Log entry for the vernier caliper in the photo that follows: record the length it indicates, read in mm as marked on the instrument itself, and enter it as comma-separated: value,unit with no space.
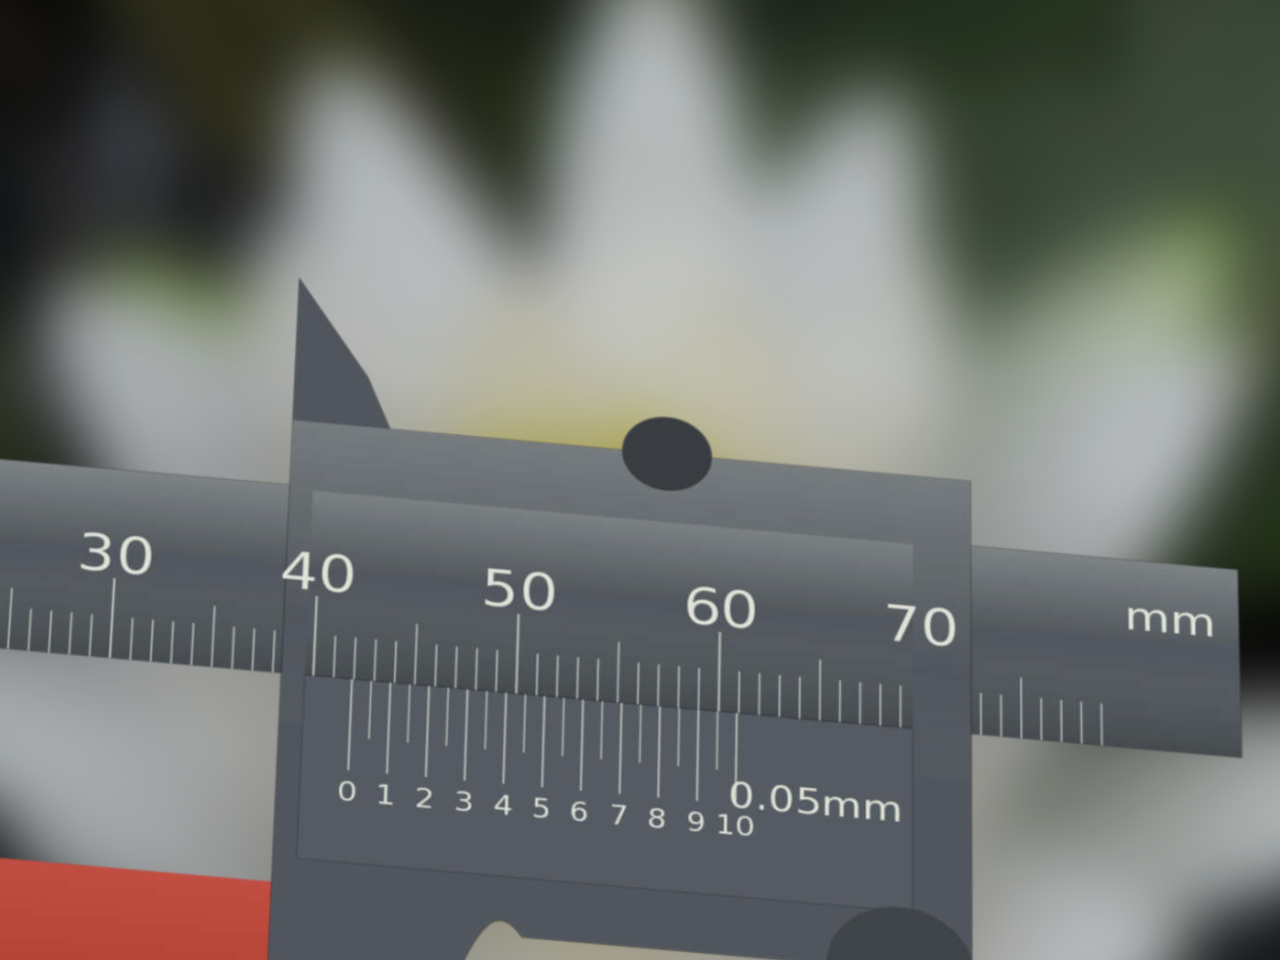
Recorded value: 41.9,mm
